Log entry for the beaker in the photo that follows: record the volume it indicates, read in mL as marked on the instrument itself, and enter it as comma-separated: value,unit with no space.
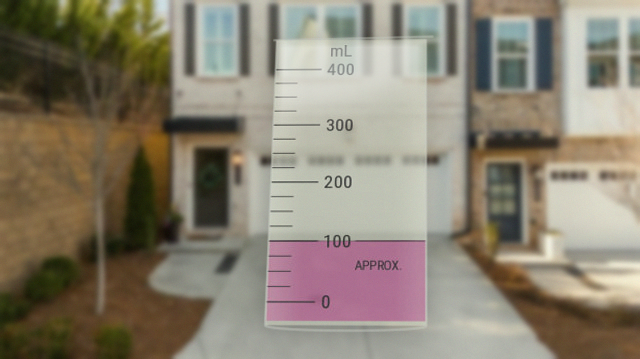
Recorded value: 100,mL
